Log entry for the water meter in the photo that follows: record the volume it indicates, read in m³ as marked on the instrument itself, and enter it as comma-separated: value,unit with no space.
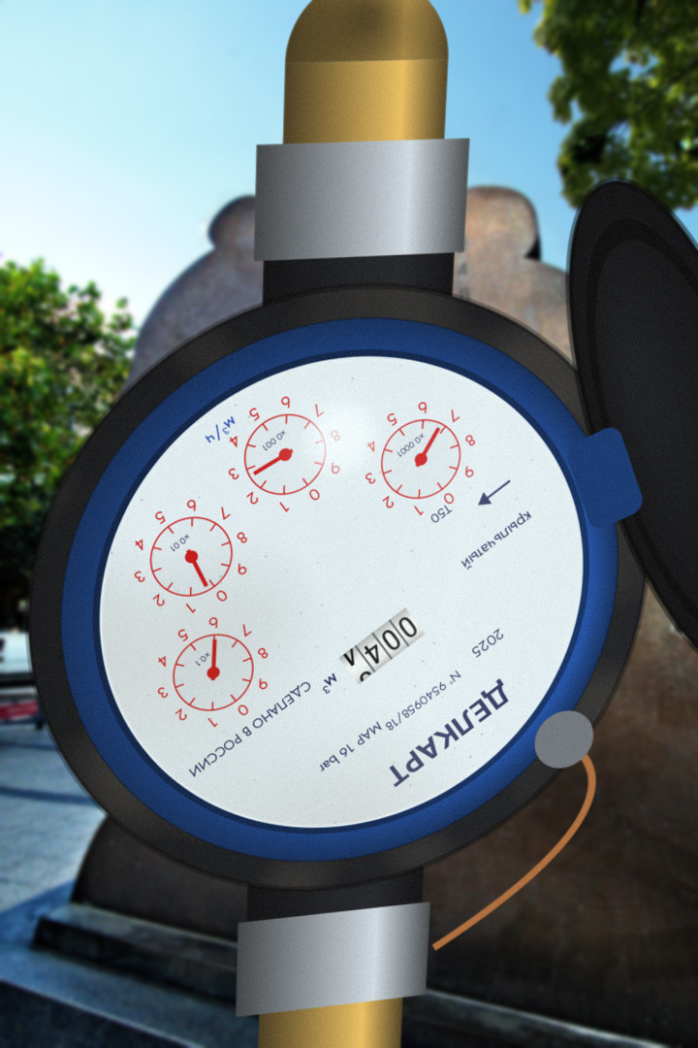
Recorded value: 43.6026,m³
